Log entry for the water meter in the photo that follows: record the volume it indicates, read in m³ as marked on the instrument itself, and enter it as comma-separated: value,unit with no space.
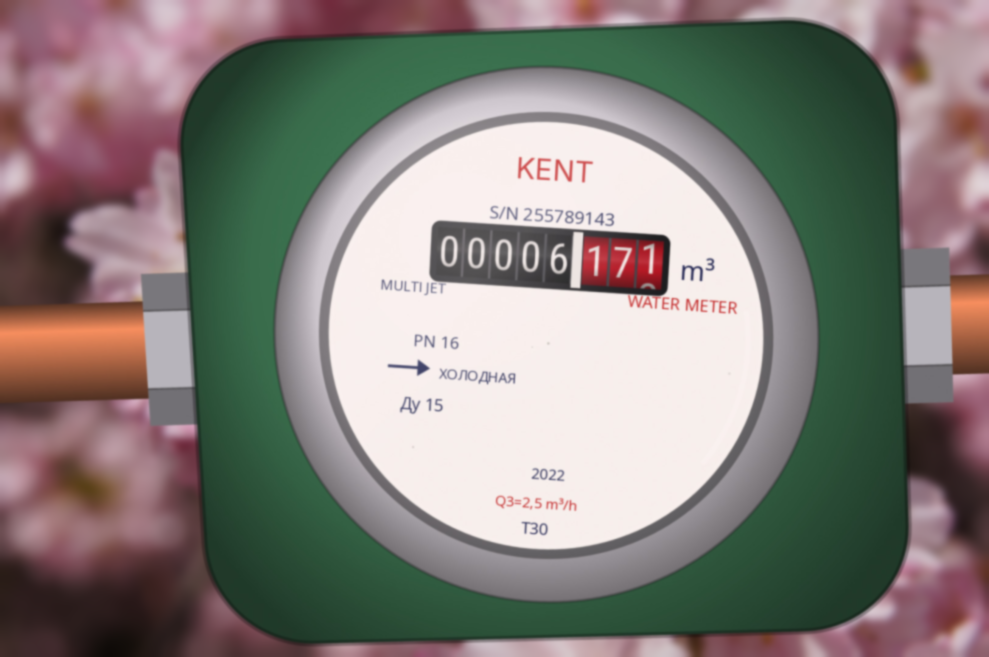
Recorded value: 6.171,m³
